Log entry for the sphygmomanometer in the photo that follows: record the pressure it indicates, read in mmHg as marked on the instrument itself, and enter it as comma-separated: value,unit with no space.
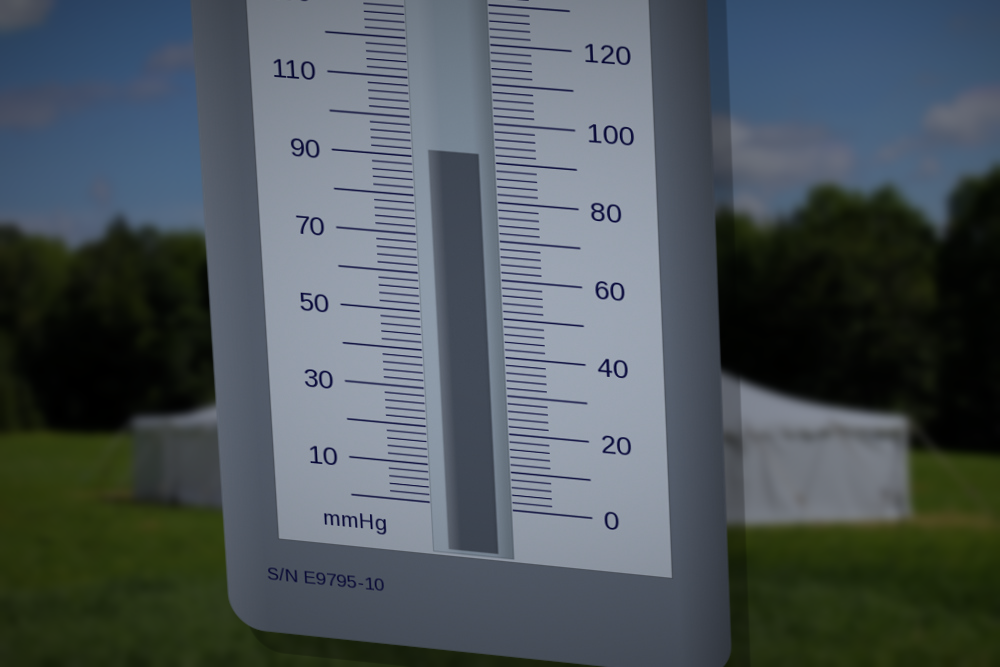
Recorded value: 92,mmHg
